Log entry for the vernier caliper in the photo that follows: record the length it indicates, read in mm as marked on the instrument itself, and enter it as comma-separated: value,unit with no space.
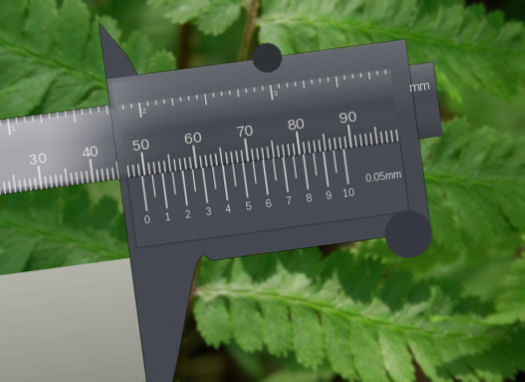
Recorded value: 49.5,mm
